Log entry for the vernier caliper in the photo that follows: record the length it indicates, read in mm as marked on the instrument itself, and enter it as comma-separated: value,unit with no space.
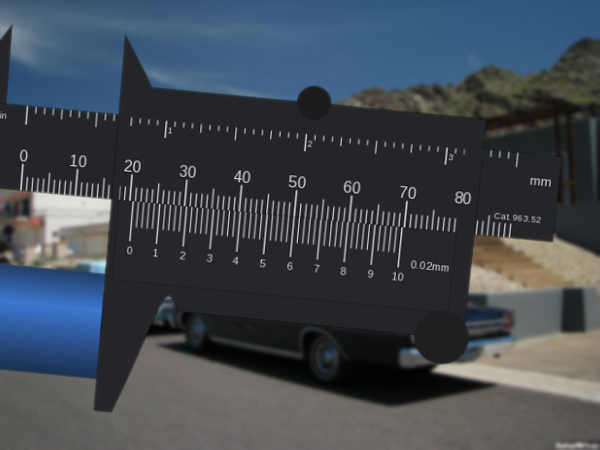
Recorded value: 20.6,mm
